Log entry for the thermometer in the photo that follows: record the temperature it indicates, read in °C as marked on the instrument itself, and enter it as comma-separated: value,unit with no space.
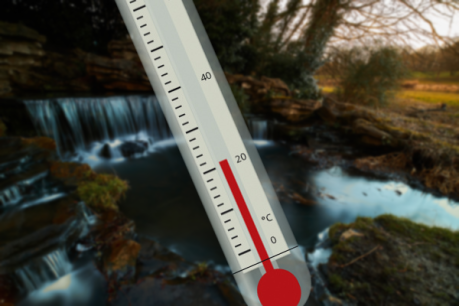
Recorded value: 21,°C
